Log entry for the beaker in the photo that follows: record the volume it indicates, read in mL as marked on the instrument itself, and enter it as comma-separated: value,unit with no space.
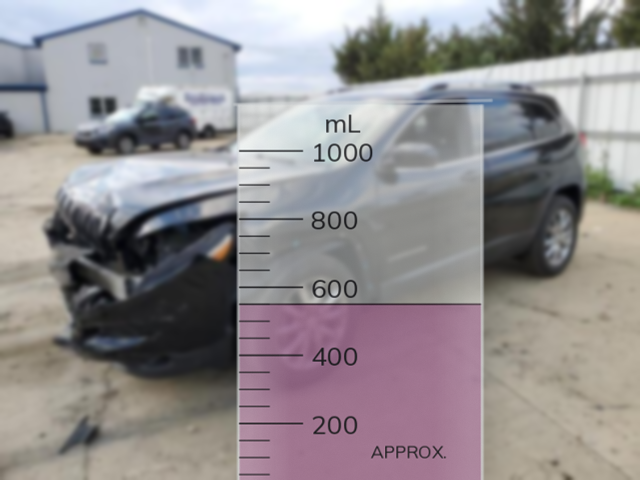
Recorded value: 550,mL
